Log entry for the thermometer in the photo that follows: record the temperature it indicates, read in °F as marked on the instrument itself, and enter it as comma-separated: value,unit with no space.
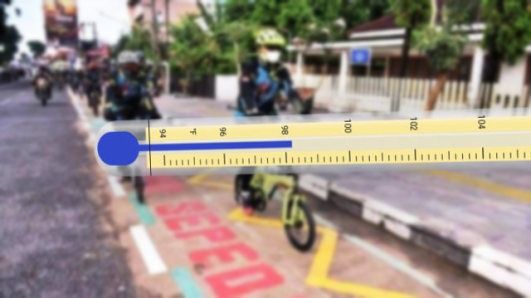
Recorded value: 98.2,°F
